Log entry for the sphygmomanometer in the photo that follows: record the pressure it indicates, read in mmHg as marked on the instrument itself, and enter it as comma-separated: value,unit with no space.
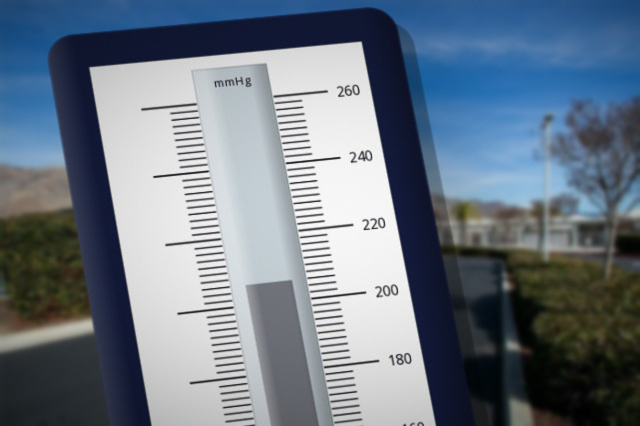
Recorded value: 206,mmHg
